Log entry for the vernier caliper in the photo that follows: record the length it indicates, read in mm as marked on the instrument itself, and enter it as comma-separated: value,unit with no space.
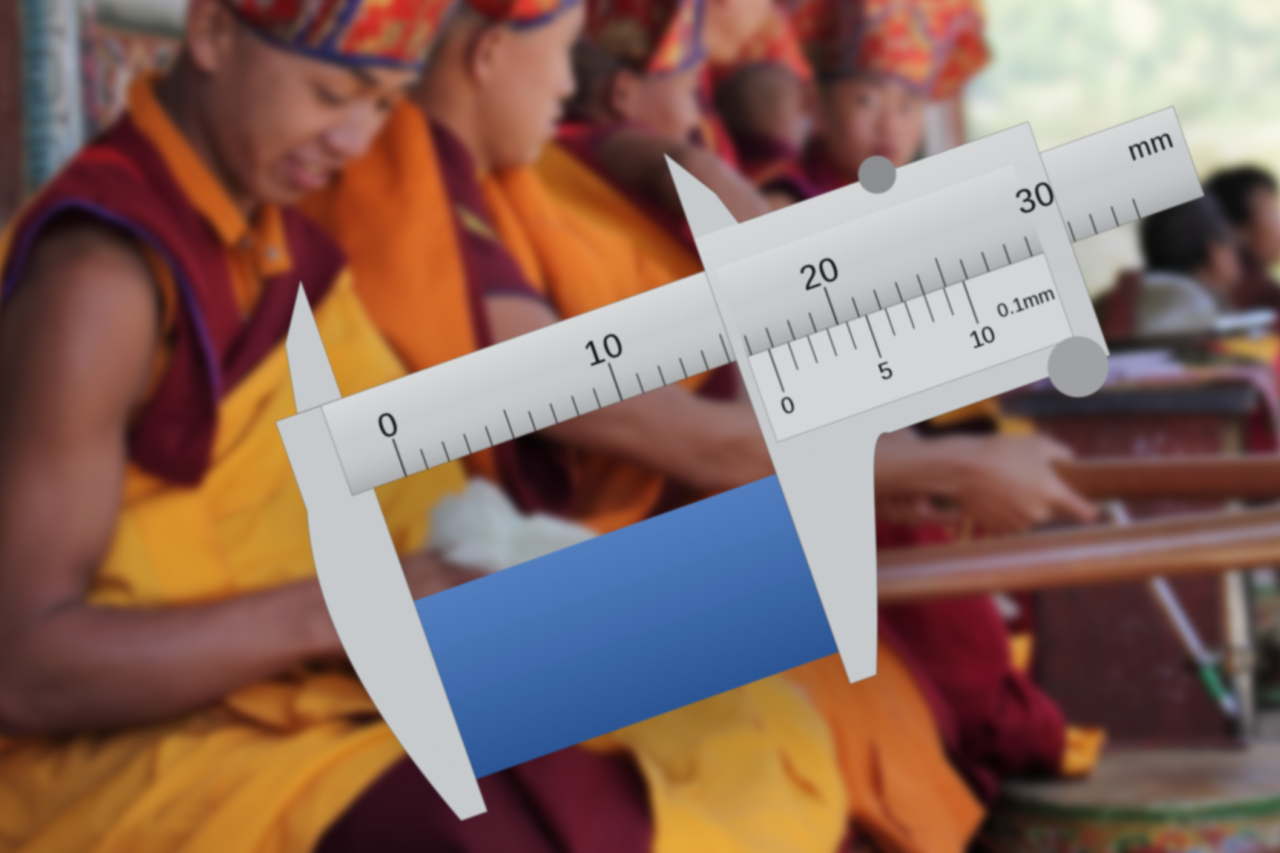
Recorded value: 16.8,mm
